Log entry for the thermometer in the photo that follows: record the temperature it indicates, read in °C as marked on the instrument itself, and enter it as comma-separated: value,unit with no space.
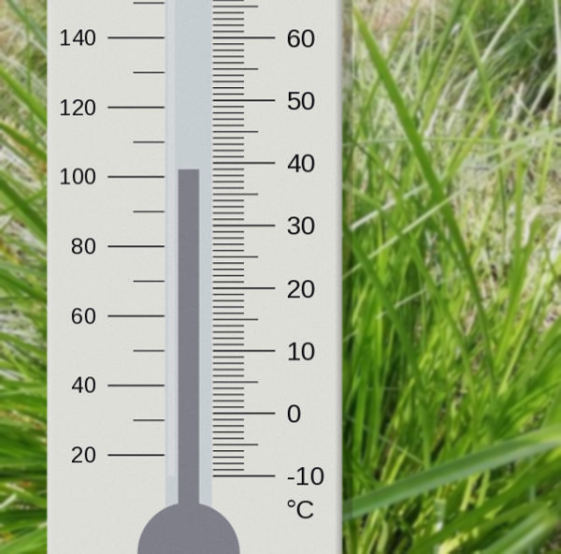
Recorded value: 39,°C
